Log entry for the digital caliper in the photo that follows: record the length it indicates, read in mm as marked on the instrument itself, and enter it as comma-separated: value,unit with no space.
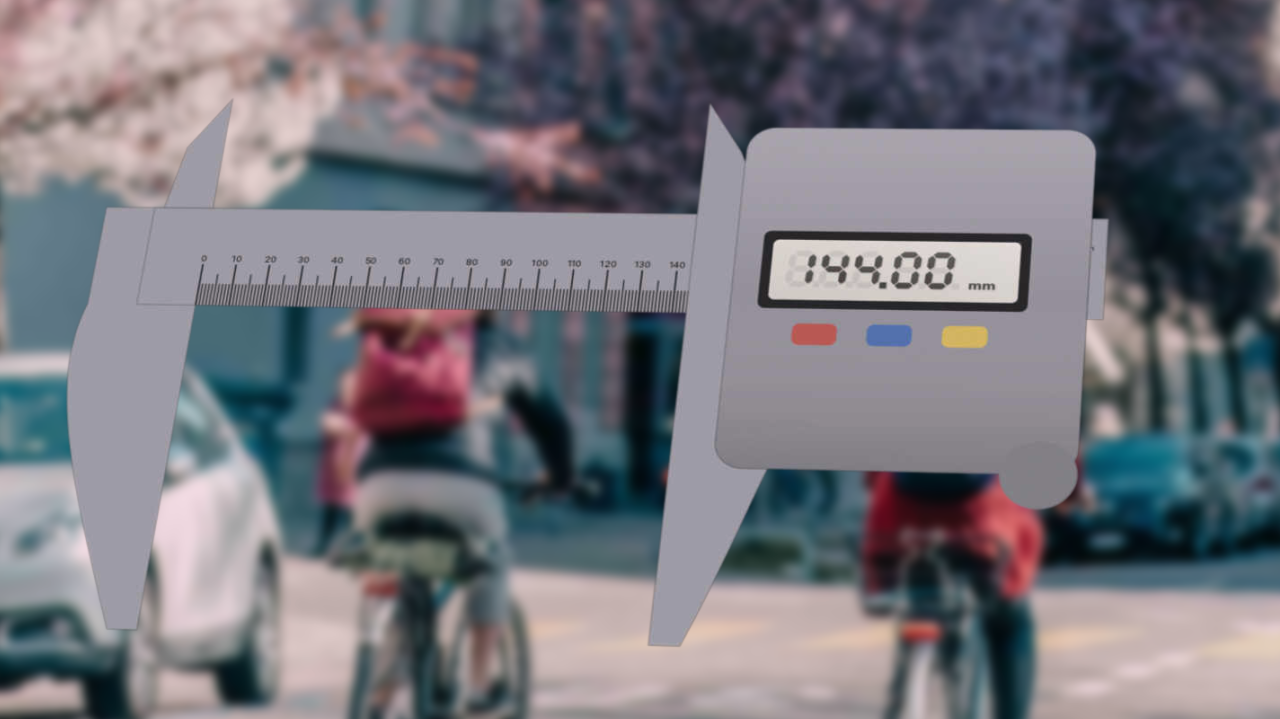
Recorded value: 144.00,mm
